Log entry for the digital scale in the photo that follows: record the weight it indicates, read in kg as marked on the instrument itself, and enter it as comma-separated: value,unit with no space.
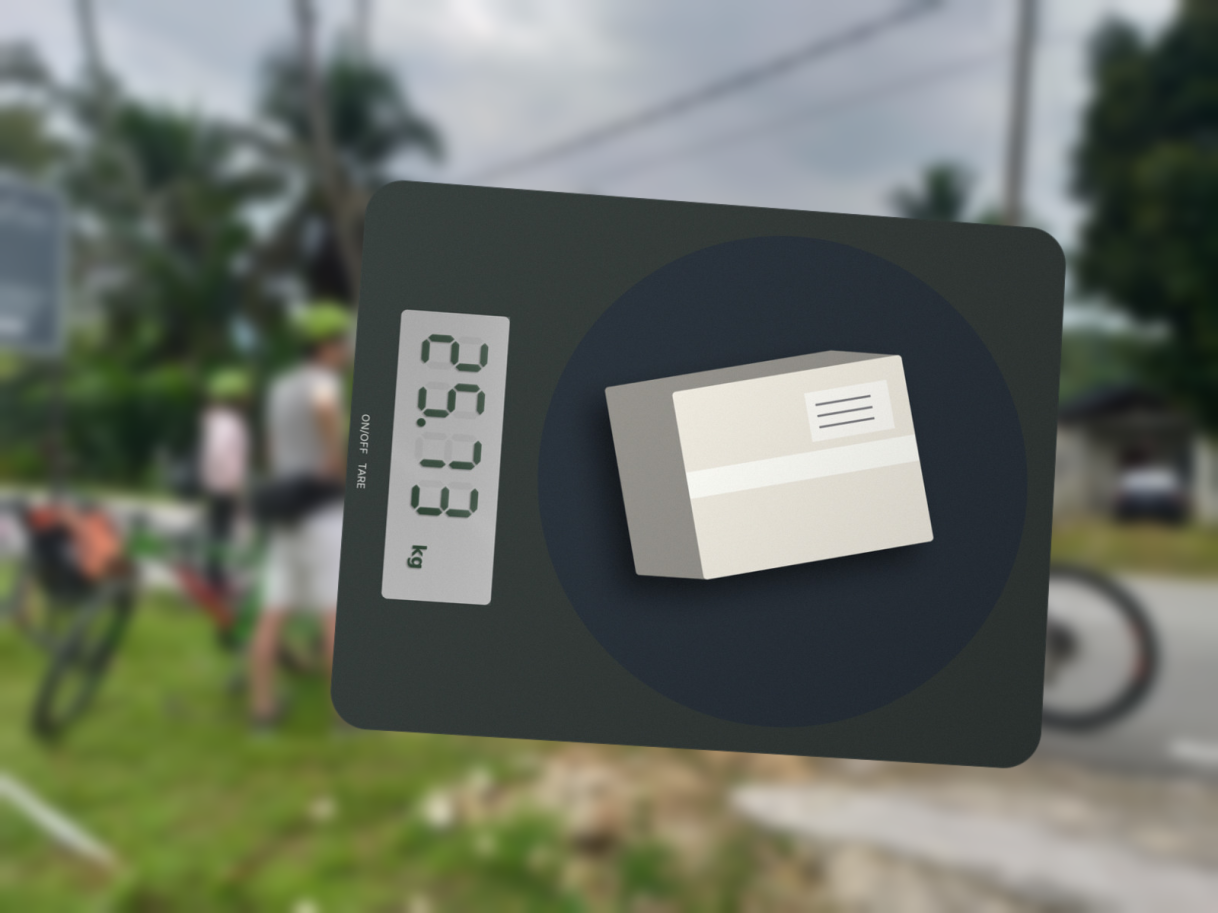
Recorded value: 25.73,kg
